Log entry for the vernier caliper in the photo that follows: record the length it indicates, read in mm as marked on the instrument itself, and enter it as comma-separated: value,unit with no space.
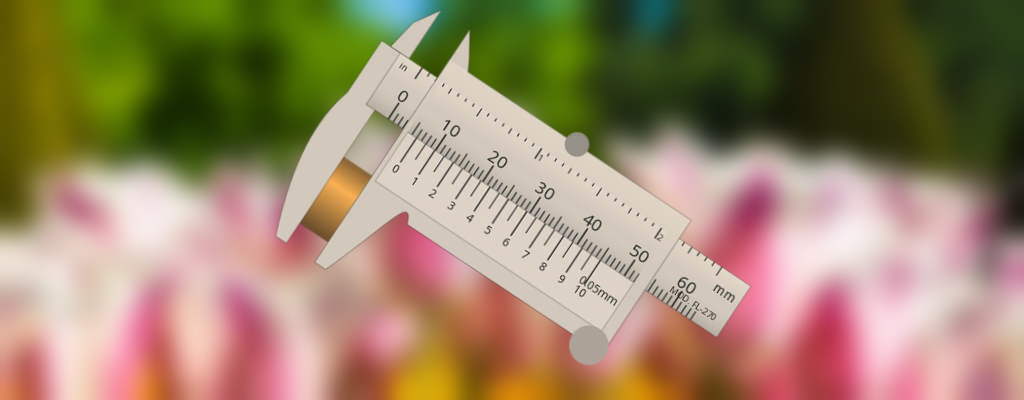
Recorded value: 6.0,mm
